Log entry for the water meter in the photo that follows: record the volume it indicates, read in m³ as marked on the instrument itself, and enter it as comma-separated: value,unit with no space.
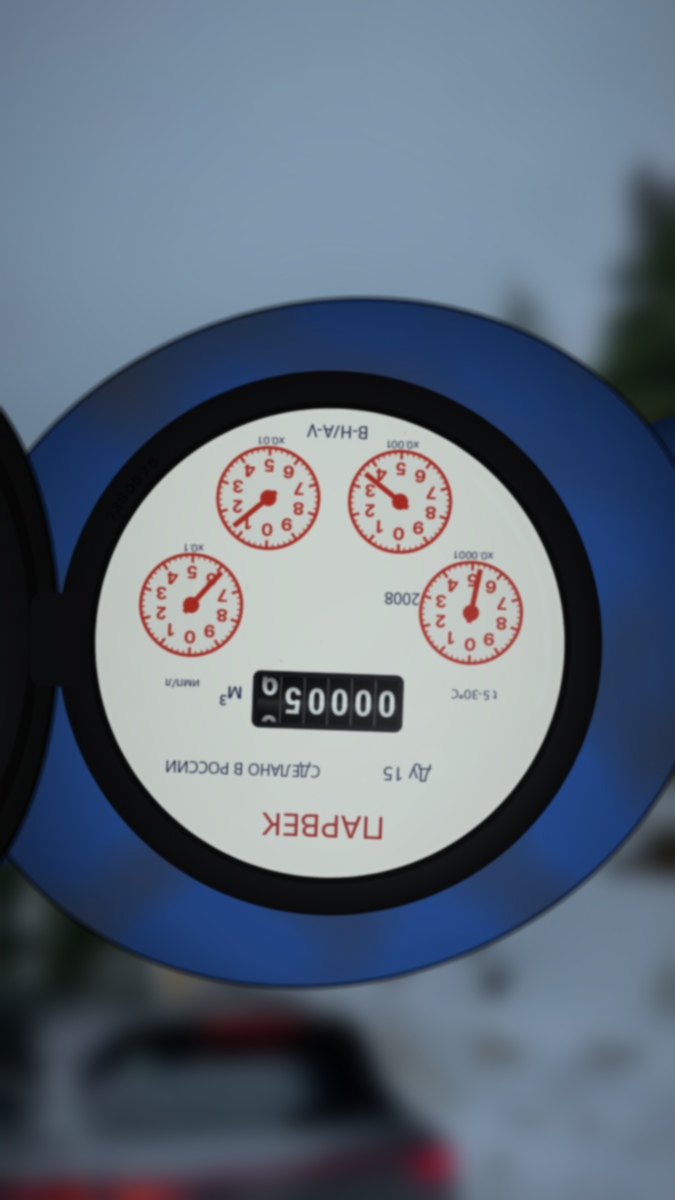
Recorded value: 58.6135,m³
